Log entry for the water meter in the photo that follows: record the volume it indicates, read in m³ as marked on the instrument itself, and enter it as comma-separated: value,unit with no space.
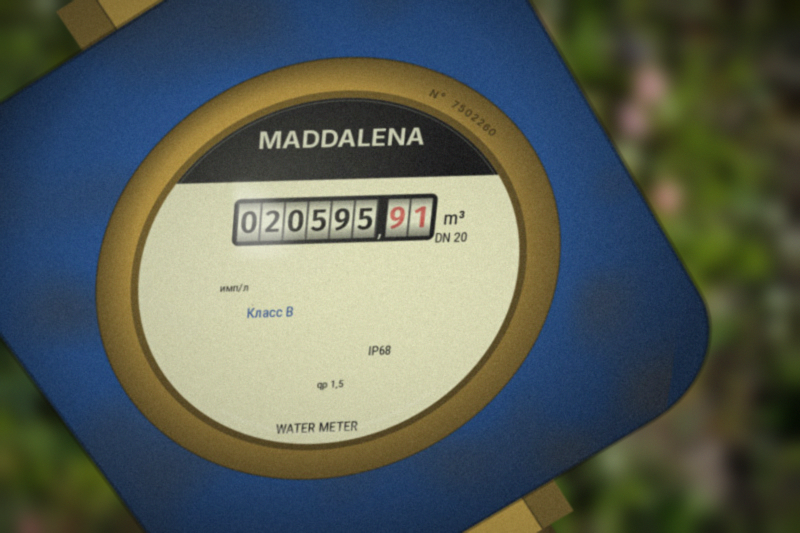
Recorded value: 20595.91,m³
